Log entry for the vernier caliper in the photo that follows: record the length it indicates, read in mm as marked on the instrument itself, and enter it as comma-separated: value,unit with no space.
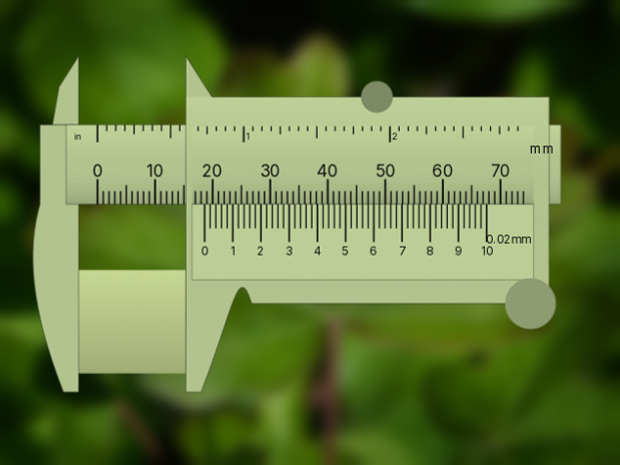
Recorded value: 18.6,mm
